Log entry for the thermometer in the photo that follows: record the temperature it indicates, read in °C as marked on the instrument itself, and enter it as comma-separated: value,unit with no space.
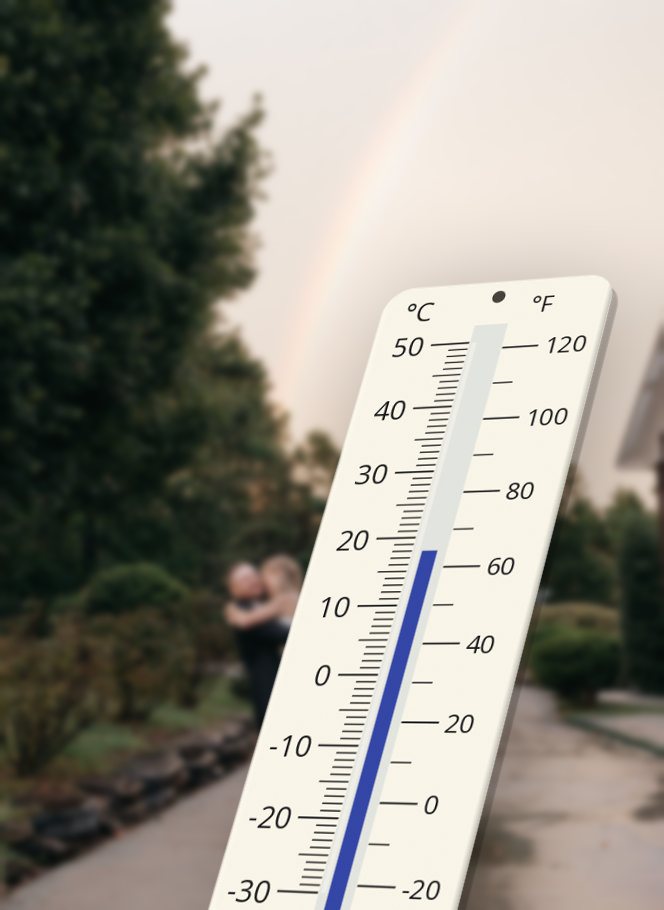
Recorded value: 18,°C
